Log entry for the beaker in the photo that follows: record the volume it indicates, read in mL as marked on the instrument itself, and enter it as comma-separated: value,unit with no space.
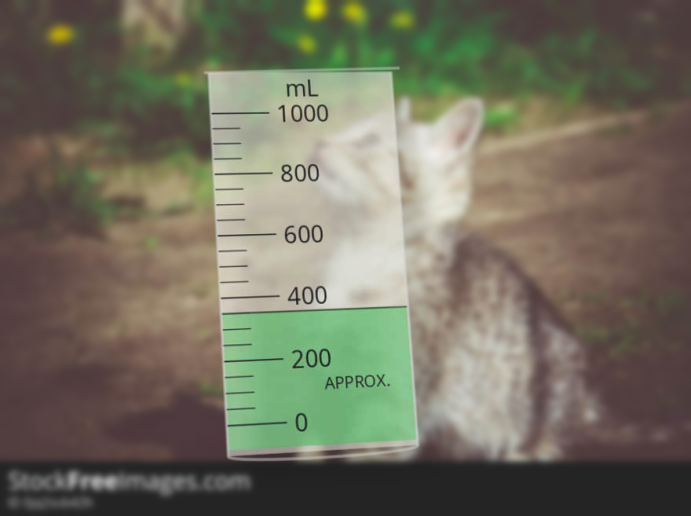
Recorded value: 350,mL
